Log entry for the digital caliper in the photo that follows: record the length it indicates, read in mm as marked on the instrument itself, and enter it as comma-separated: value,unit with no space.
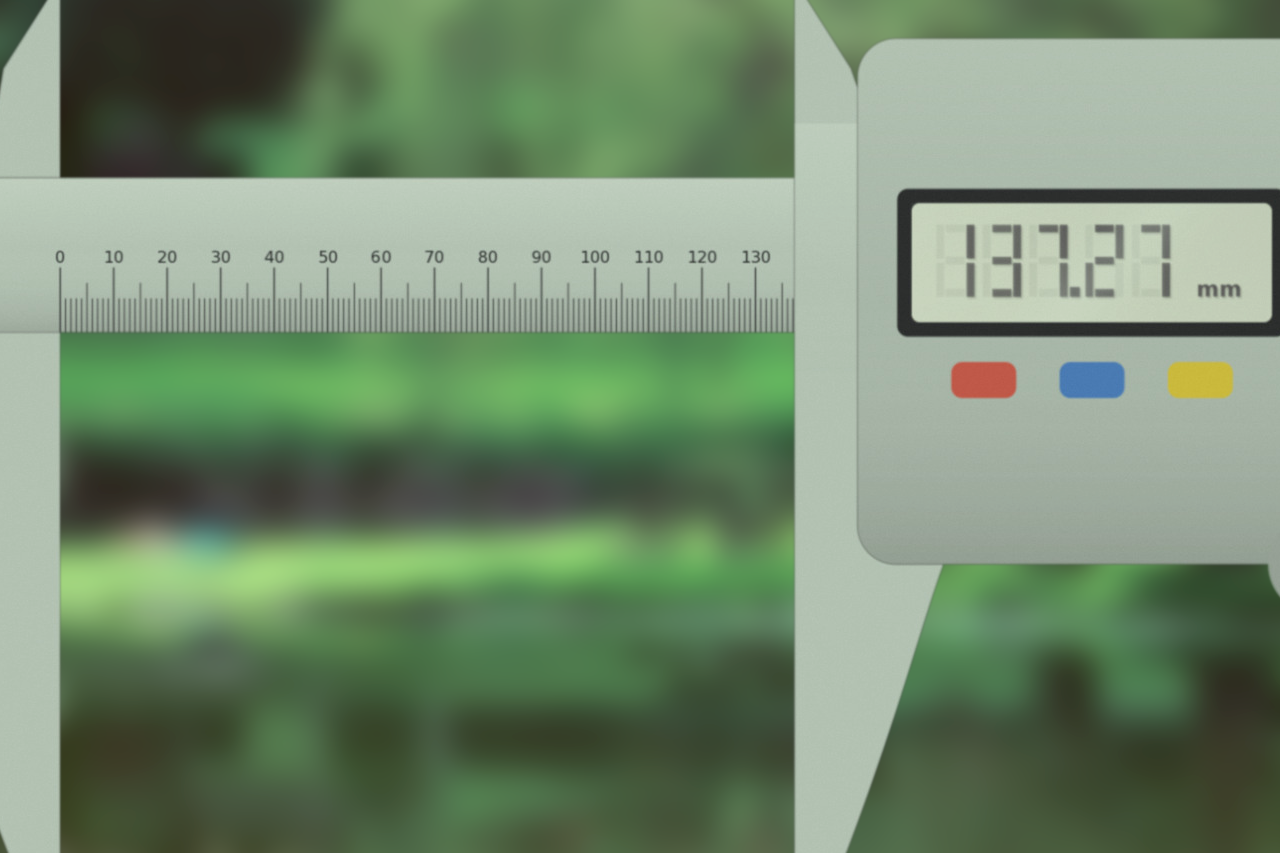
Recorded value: 137.27,mm
